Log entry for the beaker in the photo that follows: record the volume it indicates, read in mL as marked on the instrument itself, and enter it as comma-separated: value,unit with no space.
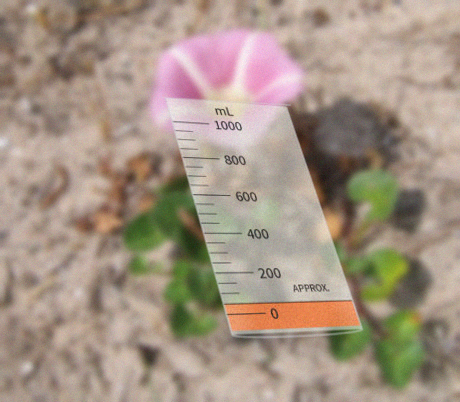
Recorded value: 50,mL
